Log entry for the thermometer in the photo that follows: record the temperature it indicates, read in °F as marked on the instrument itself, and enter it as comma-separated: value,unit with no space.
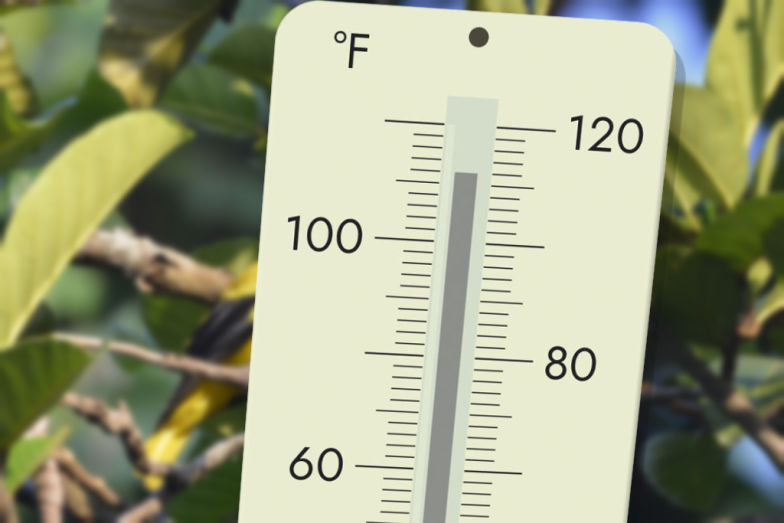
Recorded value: 112,°F
